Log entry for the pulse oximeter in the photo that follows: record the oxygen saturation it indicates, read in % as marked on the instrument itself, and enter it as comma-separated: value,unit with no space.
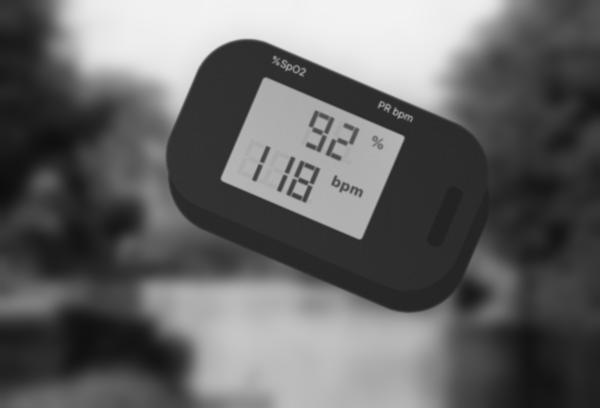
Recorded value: 92,%
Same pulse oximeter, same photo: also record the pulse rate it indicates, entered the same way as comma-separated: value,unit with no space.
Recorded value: 118,bpm
